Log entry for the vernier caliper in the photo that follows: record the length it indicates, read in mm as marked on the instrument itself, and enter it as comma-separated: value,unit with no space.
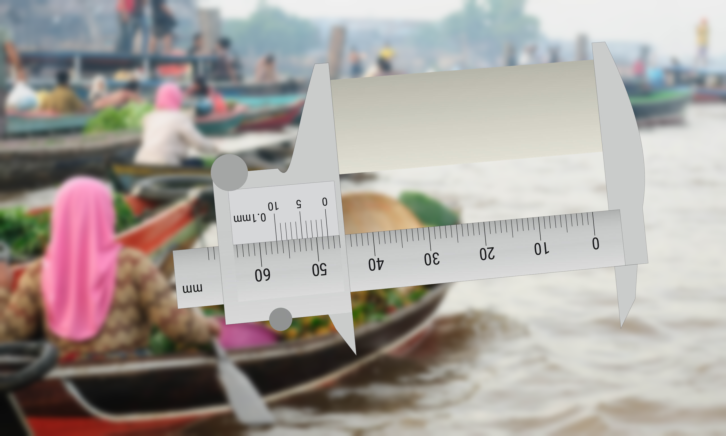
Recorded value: 48.0,mm
